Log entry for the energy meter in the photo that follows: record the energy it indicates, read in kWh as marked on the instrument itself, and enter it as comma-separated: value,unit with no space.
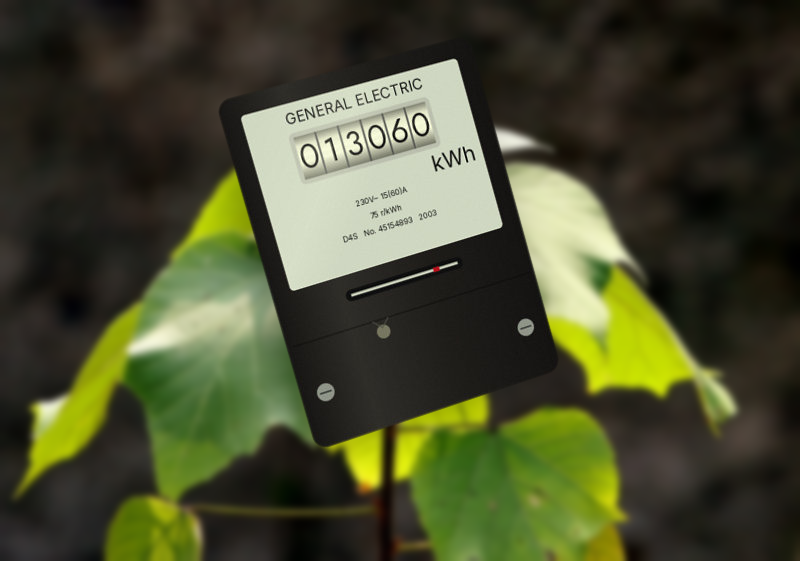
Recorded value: 13060,kWh
